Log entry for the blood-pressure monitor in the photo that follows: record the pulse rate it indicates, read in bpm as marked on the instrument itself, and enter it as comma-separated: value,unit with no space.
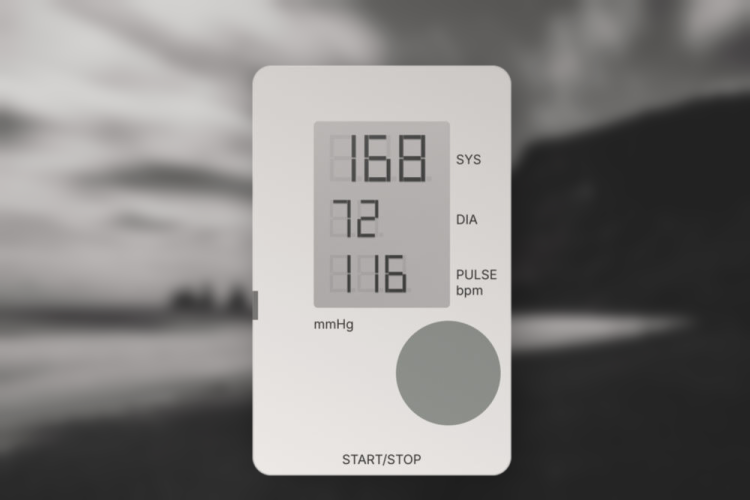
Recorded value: 116,bpm
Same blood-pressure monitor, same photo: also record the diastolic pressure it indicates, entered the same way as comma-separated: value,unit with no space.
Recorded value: 72,mmHg
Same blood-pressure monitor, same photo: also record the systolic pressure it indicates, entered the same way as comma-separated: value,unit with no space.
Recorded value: 168,mmHg
